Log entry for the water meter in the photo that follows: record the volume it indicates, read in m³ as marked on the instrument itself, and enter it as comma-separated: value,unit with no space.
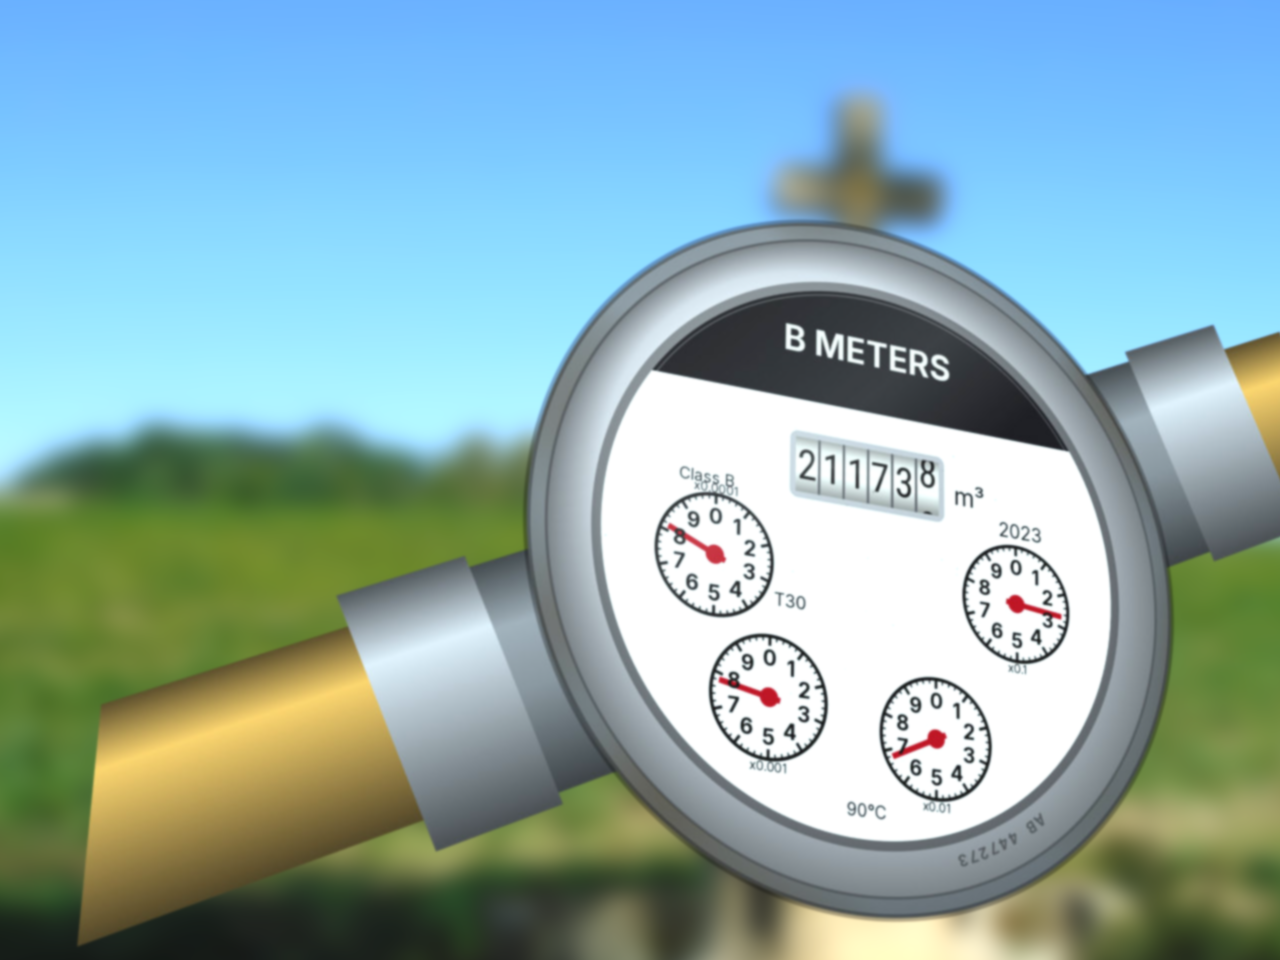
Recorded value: 211738.2678,m³
